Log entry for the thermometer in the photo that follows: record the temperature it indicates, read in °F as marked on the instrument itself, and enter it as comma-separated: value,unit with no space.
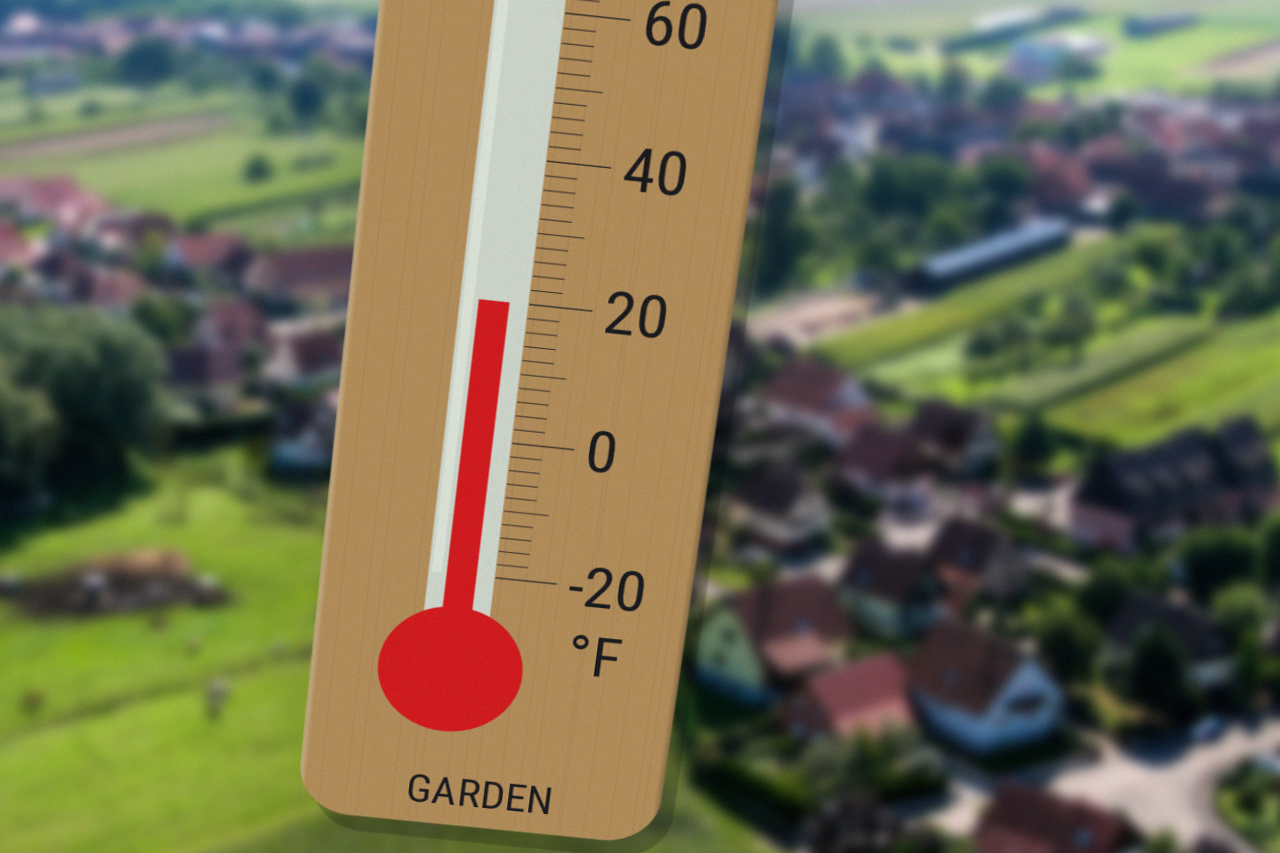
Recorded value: 20,°F
